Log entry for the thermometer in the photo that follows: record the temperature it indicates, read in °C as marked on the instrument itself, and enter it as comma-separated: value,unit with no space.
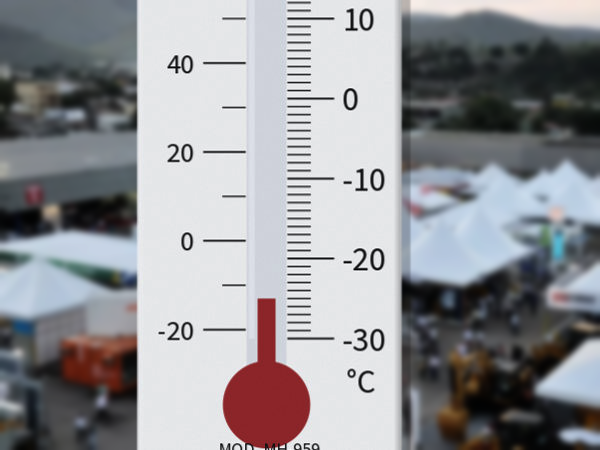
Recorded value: -25,°C
